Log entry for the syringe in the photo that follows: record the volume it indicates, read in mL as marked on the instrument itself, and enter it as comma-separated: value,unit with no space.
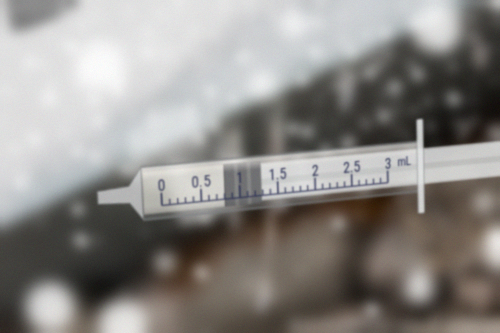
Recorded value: 0.8,mL
